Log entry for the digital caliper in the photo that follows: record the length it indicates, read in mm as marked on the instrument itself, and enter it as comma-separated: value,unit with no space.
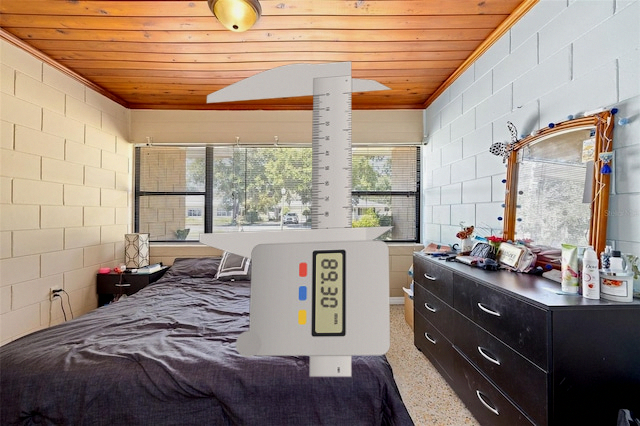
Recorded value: 89.30,mm
